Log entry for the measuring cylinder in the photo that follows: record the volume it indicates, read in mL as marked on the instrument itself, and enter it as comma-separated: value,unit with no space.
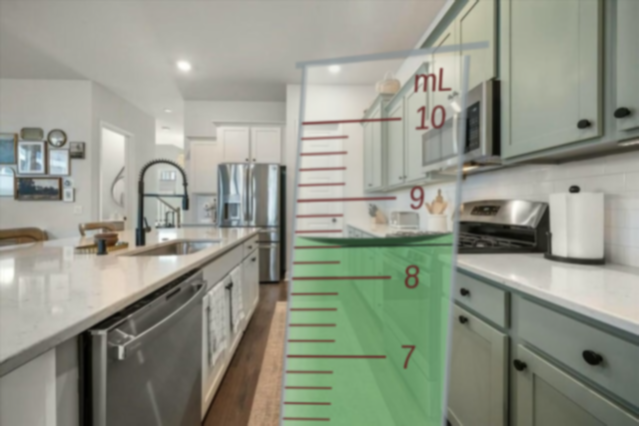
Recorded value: 8.4,mL
